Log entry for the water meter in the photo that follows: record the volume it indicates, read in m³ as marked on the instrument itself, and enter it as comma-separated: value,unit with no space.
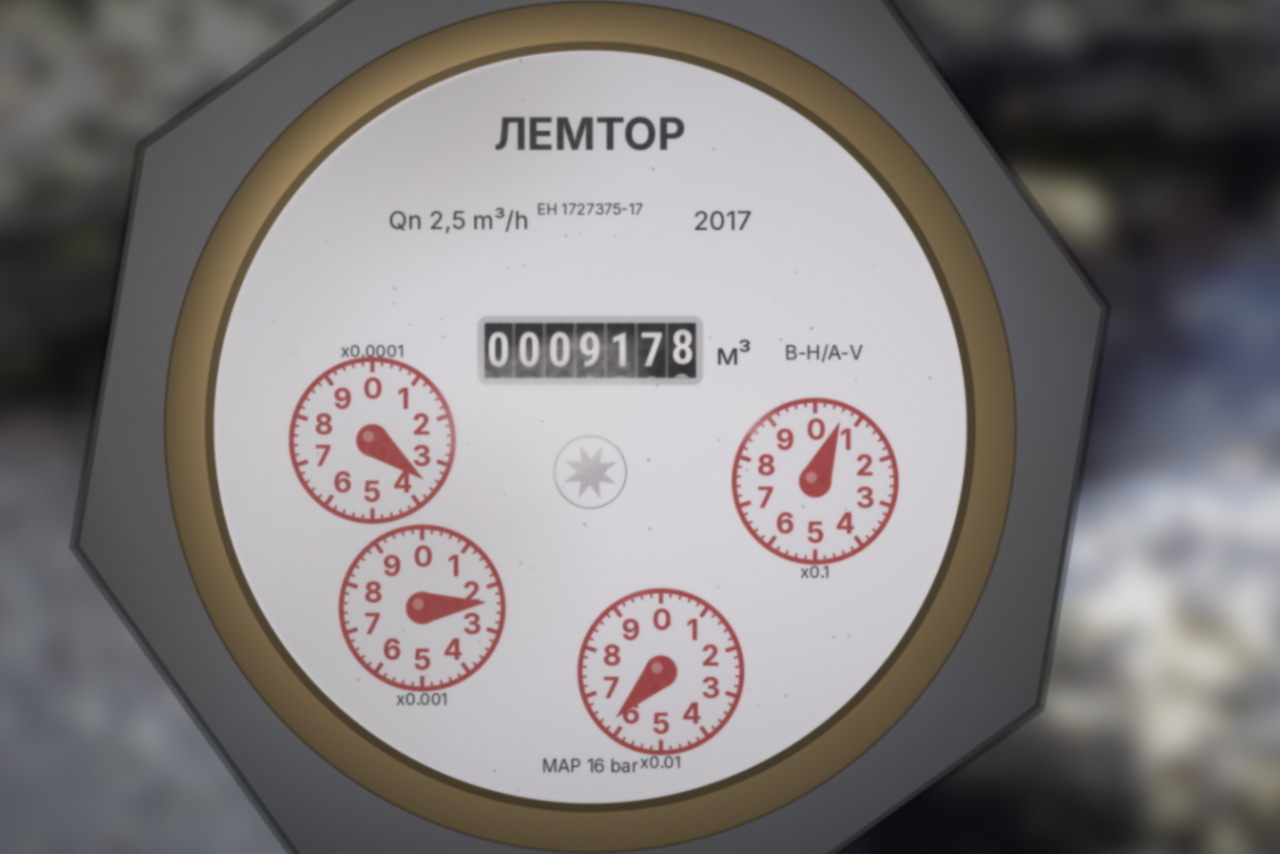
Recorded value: 9178.0623,m³
